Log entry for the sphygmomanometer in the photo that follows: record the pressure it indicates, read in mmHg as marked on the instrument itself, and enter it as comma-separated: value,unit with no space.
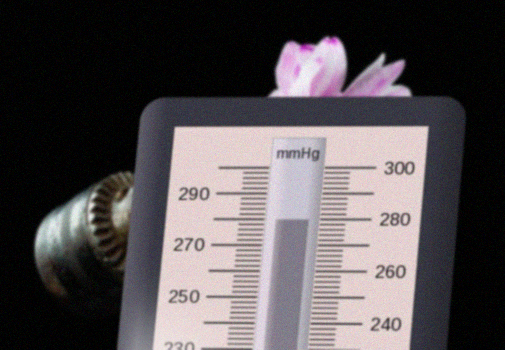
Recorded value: 280,mmHg
